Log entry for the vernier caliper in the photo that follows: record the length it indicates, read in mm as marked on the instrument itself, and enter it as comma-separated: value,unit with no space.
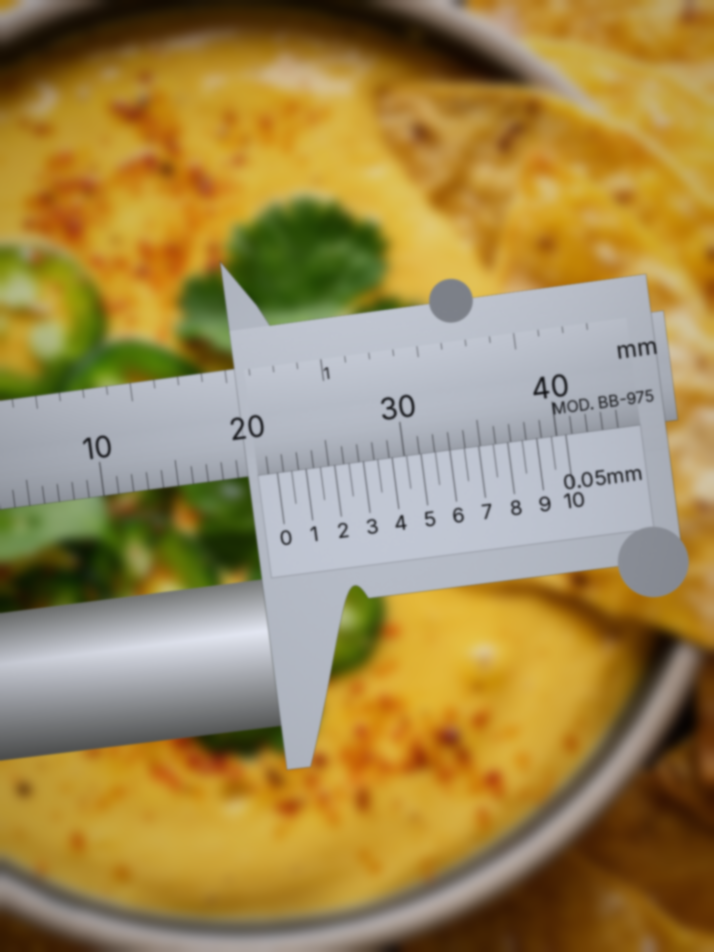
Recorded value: 21.6,mm
